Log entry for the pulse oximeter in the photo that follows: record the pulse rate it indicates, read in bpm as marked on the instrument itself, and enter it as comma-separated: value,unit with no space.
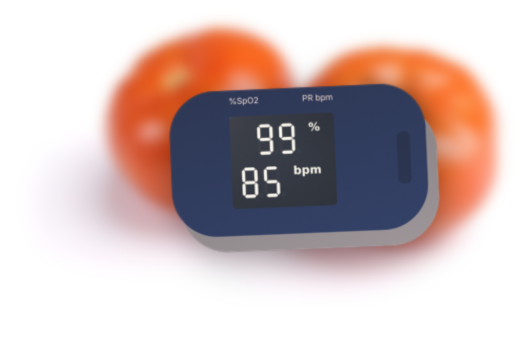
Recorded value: 85,bpm
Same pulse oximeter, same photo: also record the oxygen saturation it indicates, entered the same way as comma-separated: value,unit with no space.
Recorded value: 99,%
